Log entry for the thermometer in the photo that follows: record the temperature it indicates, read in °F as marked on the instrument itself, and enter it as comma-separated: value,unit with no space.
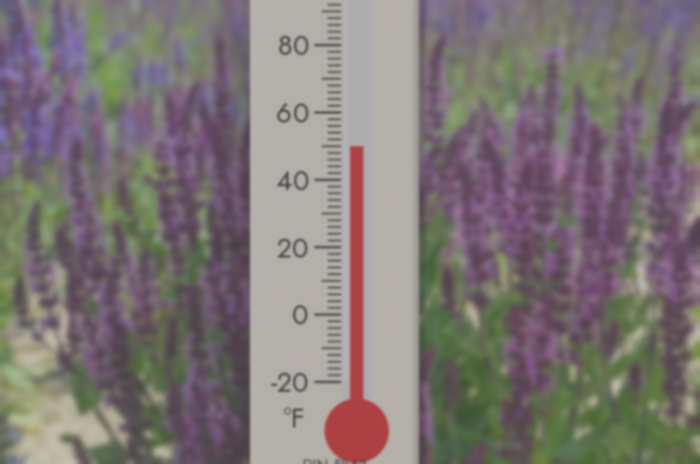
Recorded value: 50,°F
